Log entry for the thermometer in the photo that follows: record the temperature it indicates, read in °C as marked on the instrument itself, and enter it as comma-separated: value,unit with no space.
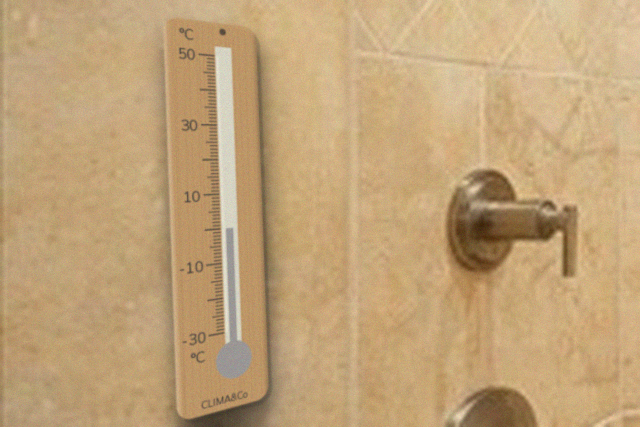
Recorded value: 0,°C
